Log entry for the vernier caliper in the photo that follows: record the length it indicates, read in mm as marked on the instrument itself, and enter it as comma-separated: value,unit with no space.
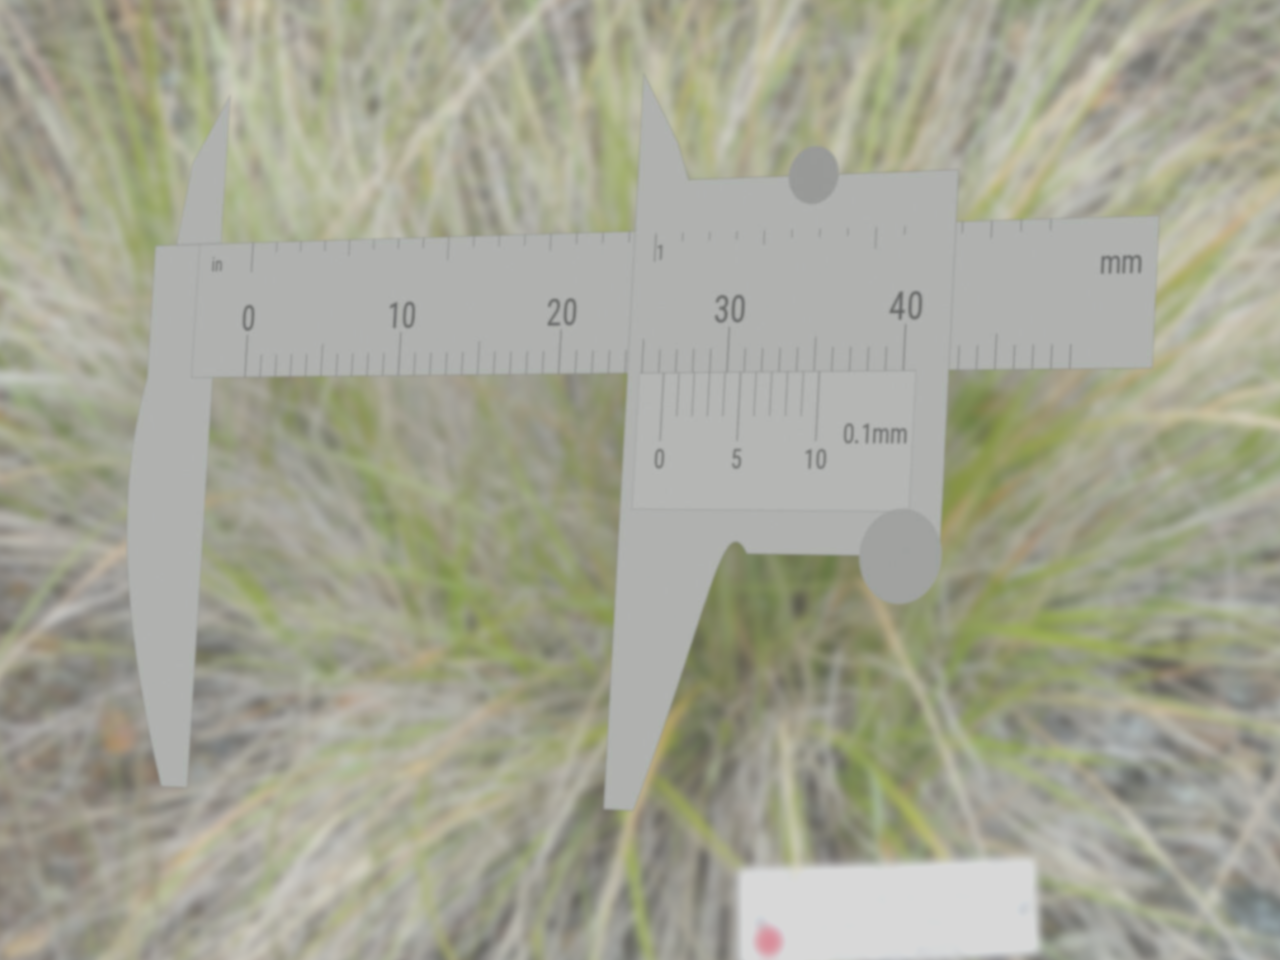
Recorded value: 26.3,mm
